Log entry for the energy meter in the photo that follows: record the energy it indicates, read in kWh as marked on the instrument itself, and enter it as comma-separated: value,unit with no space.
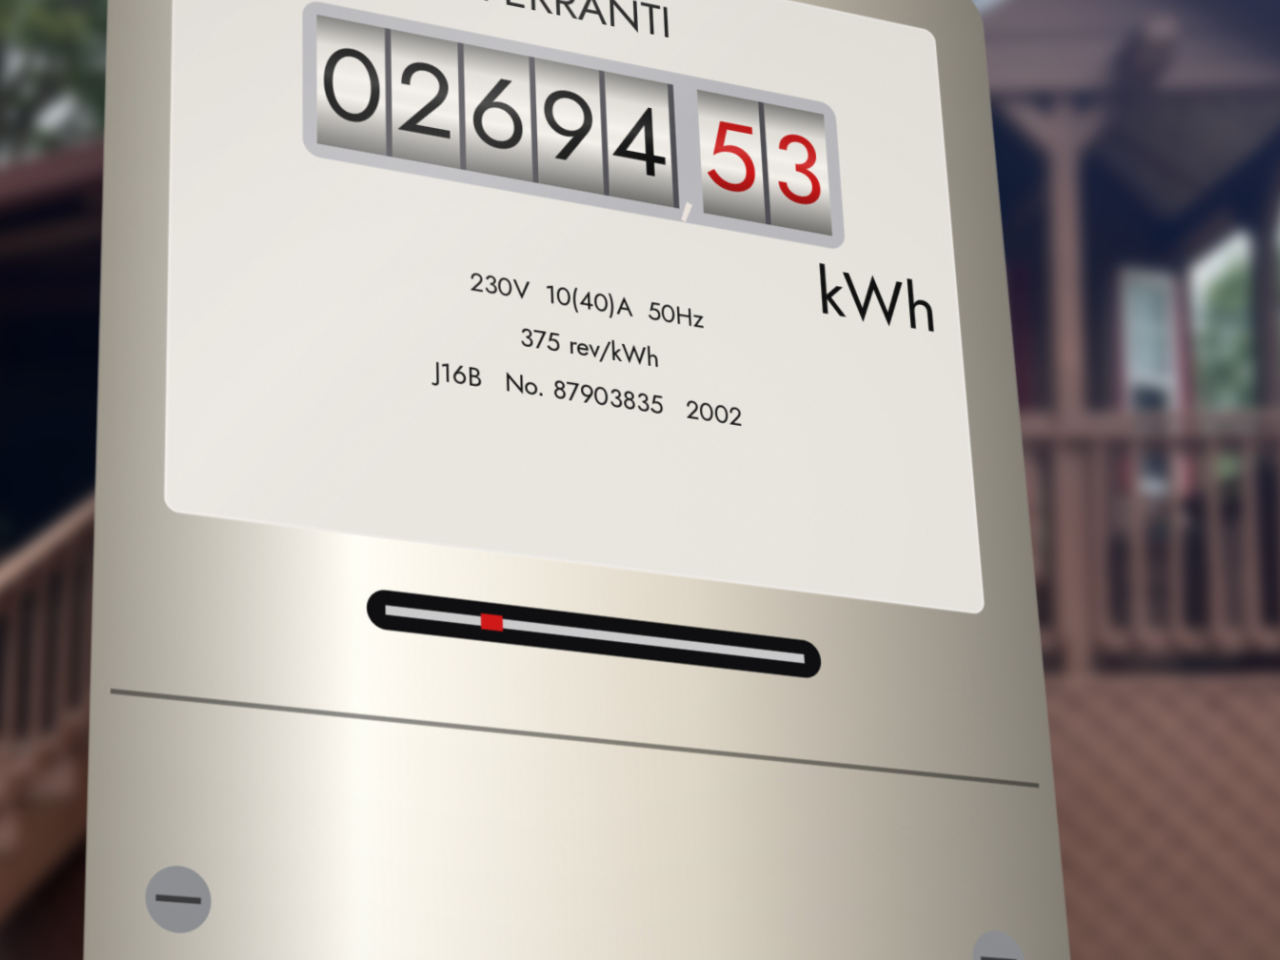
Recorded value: 2694.53,kWh
